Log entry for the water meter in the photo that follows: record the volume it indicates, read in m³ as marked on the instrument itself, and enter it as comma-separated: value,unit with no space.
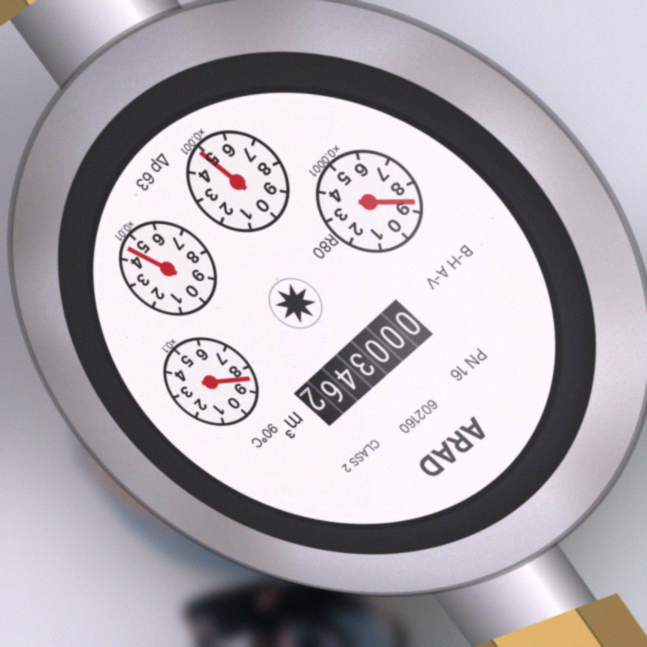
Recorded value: 3461.8448,m³
